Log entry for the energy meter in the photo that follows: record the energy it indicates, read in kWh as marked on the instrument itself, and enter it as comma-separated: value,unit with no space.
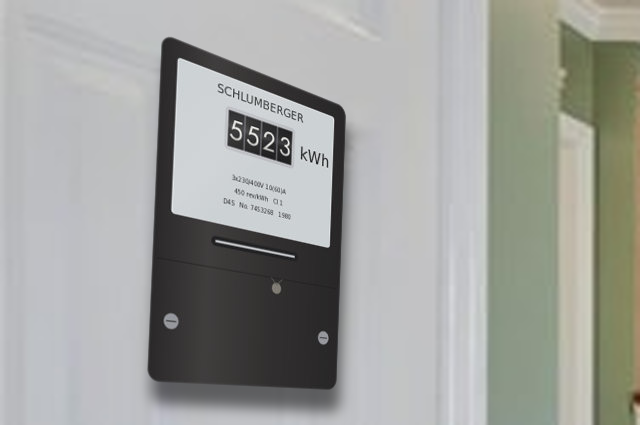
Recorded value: 5523,kWh
